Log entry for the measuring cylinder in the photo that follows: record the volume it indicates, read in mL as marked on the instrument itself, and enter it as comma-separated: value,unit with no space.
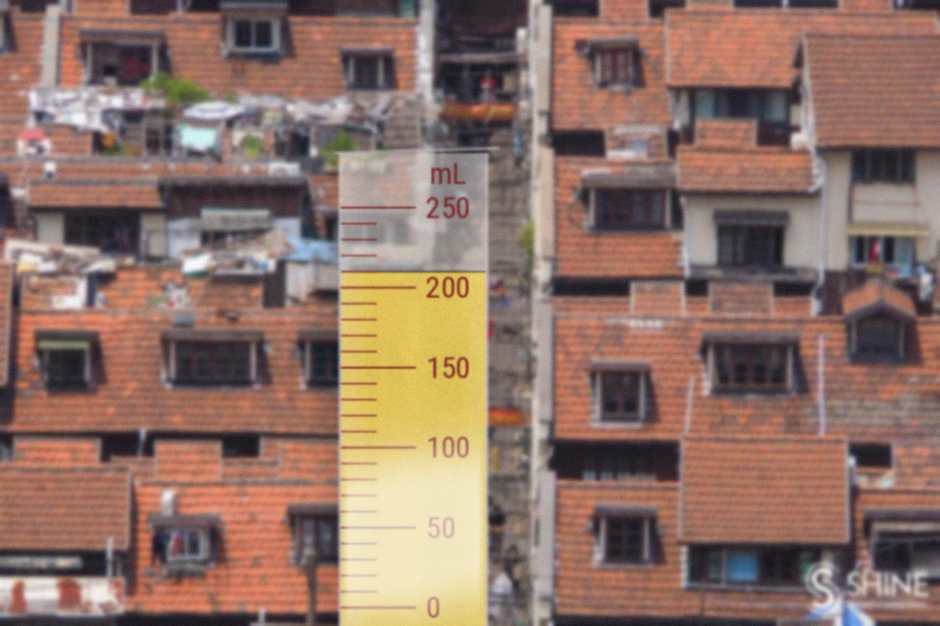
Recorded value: 210,mL
